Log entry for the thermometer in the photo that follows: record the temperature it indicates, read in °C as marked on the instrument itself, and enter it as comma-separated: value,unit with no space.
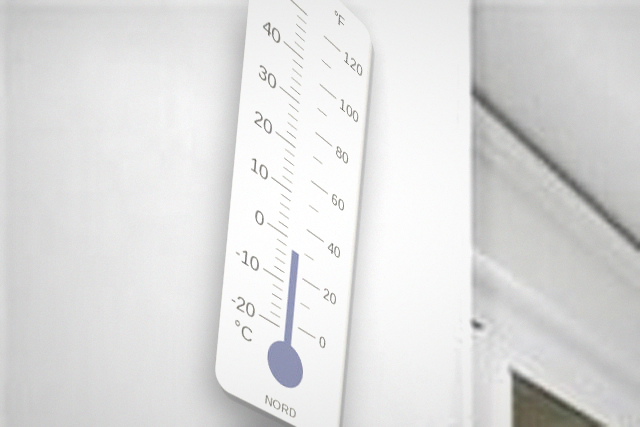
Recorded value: -2,°C
